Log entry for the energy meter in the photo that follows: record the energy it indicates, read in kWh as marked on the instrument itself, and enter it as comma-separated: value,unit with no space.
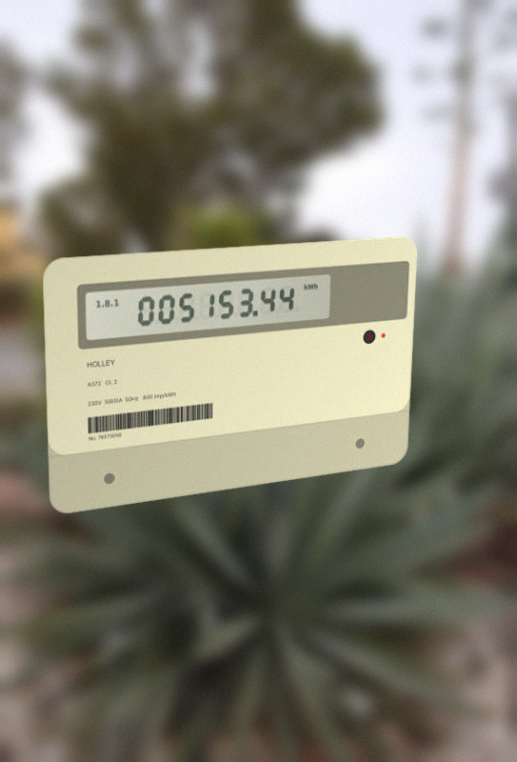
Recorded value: 5153.44,kWh
